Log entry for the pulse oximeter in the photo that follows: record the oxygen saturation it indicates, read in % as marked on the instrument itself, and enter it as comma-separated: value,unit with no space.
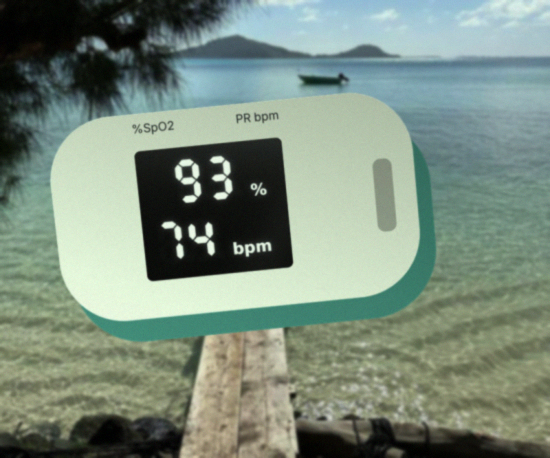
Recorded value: 93,%
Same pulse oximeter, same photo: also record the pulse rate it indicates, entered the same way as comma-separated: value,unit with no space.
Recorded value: 74,bpm
